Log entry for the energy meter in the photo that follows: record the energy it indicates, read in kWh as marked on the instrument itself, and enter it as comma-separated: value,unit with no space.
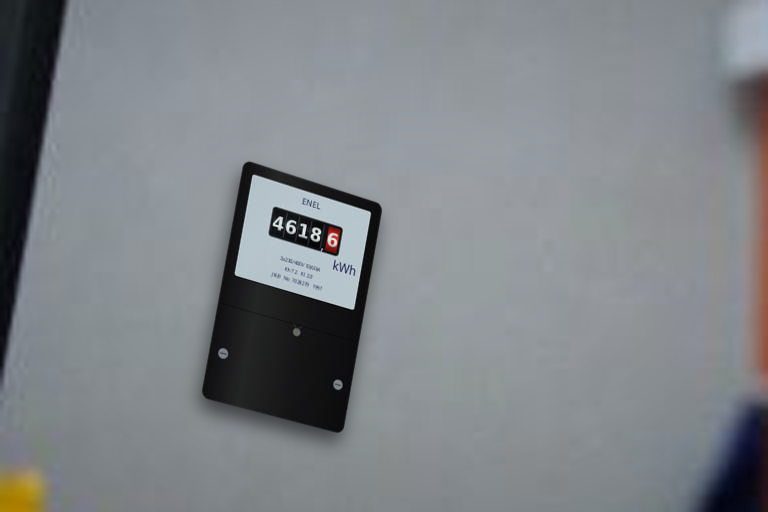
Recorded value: 4618.6,kWh
